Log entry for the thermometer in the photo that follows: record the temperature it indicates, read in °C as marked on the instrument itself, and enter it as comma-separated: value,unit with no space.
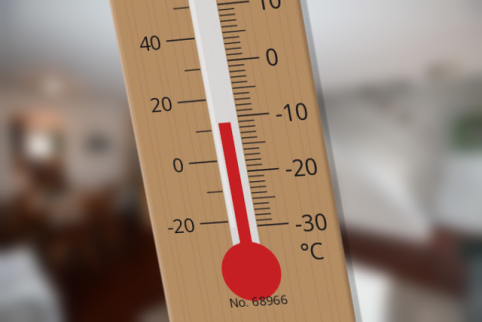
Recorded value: -11,°C
